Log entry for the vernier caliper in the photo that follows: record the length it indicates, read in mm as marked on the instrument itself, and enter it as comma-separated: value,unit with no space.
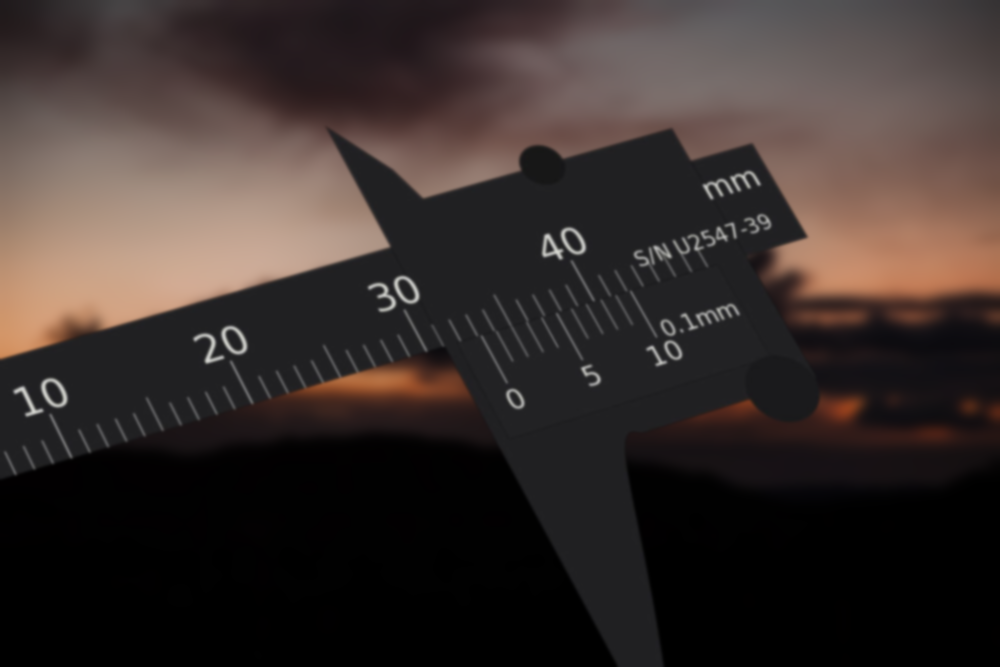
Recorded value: 33.2,mm
